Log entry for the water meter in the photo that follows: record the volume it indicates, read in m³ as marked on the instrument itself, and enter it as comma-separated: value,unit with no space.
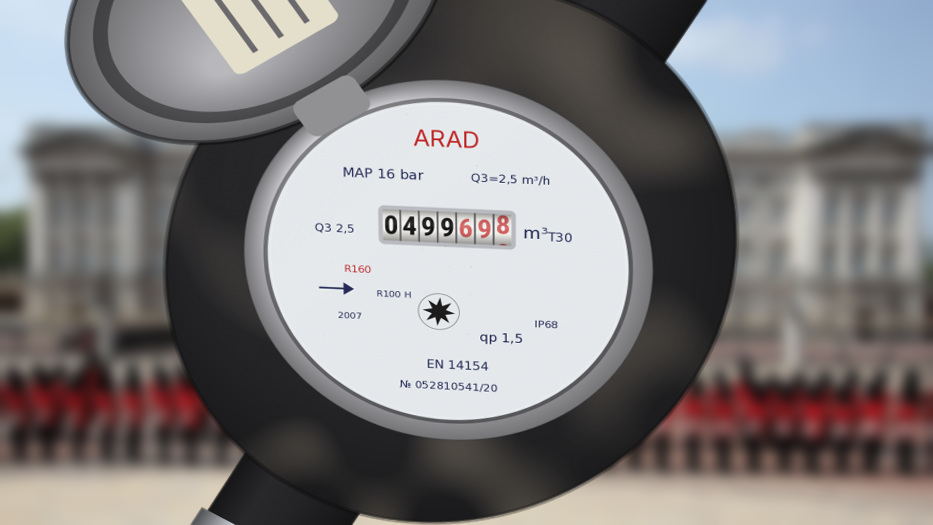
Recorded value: 499.698,m³
